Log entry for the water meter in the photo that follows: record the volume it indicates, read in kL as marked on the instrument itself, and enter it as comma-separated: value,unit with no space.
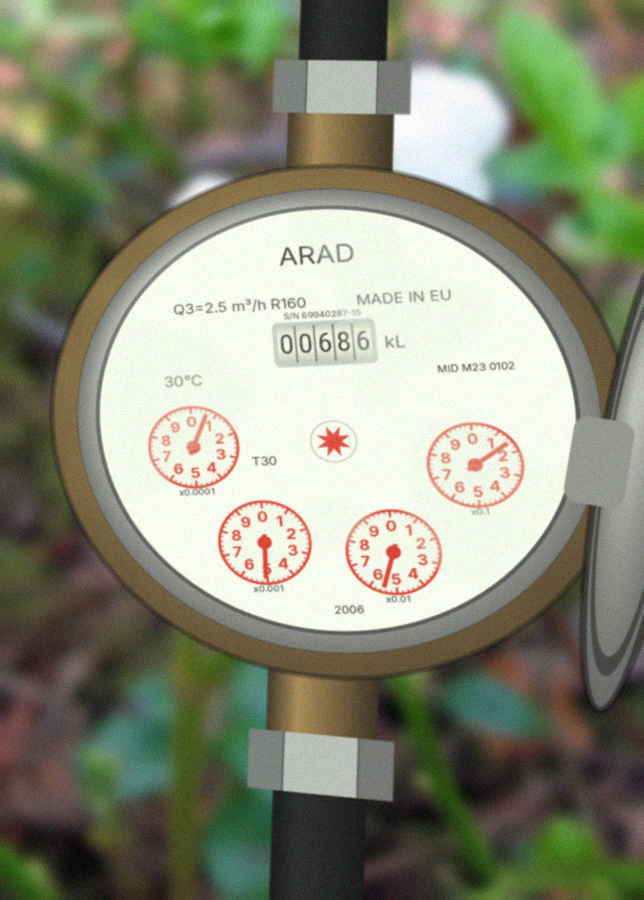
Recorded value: 686.1550,kL
